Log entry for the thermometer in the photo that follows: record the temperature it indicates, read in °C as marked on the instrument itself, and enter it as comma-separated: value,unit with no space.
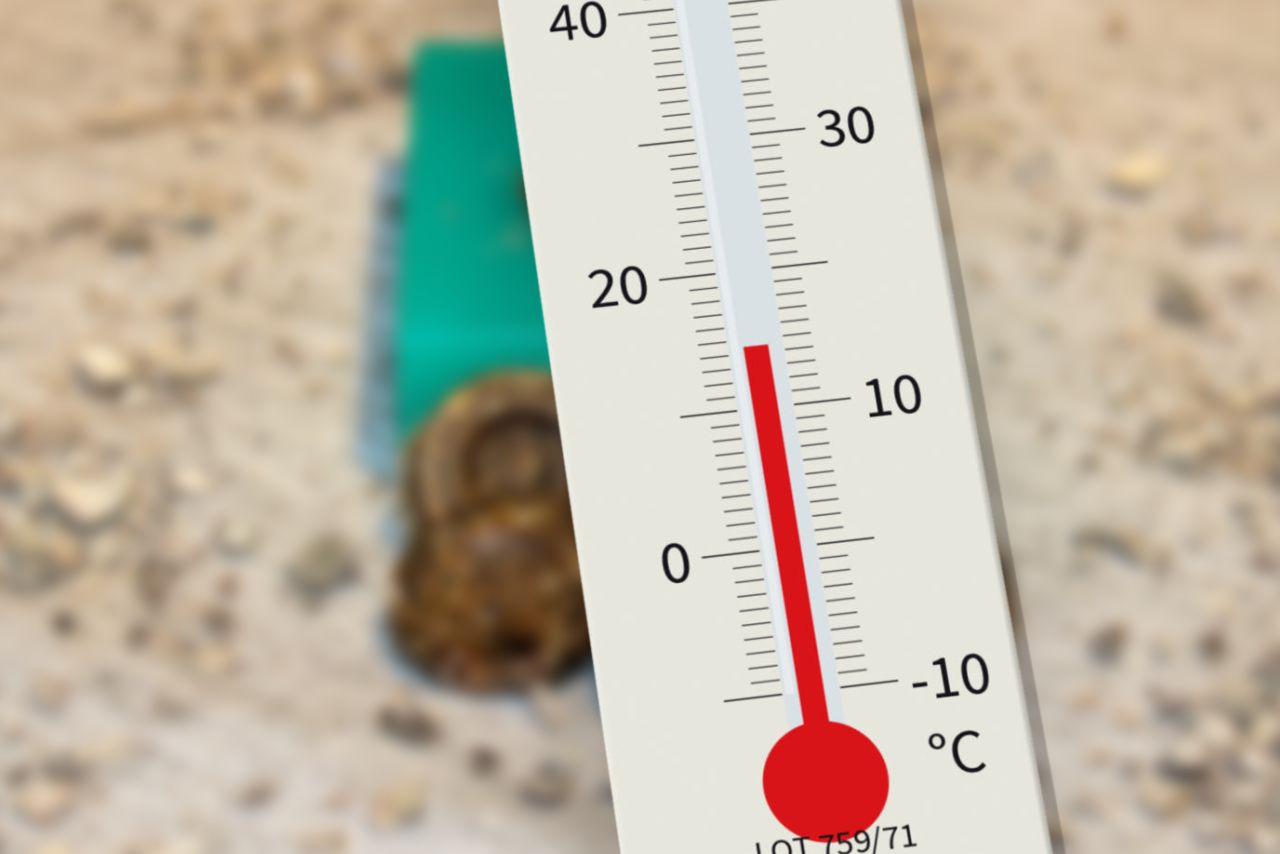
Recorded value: 14.5,°C
